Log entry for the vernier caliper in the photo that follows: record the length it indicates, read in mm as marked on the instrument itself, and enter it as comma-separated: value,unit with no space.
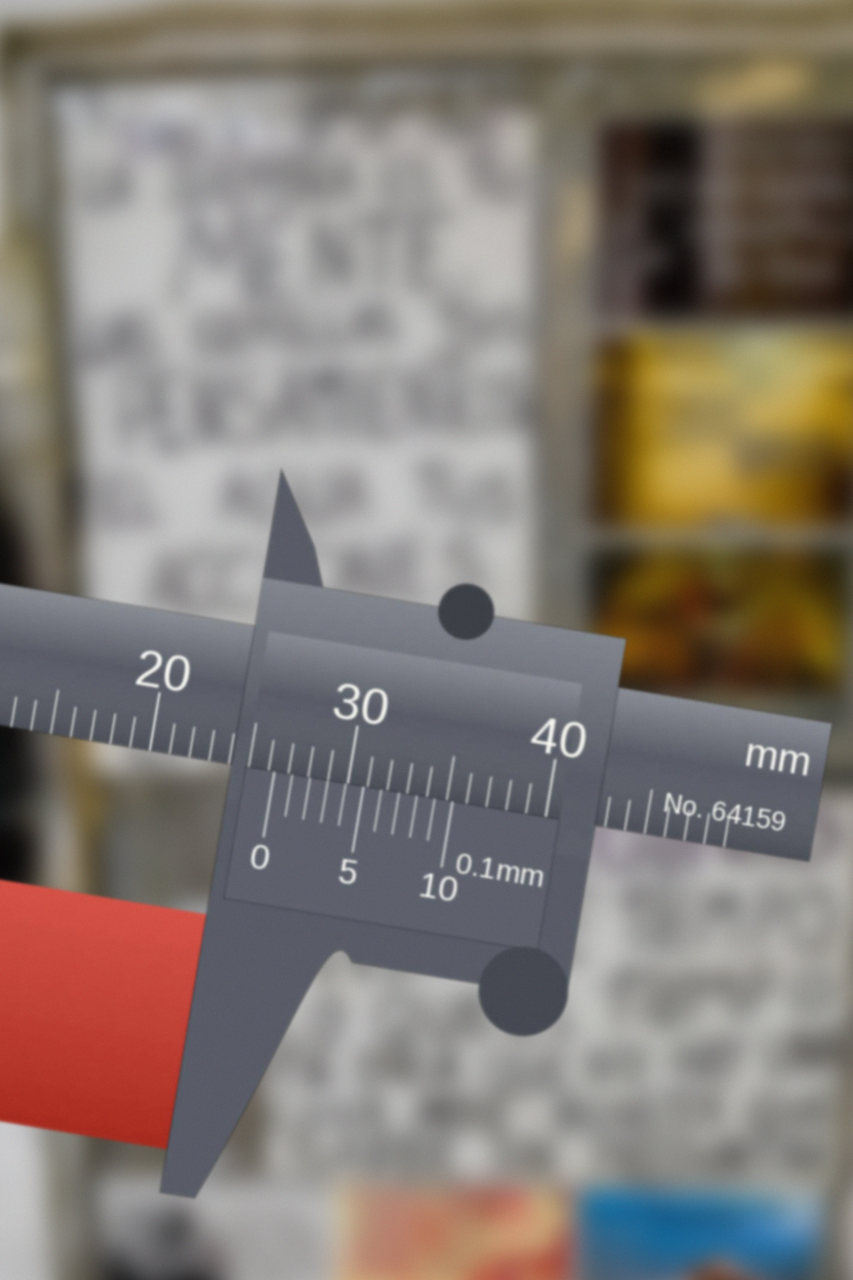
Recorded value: 26.3,mm
